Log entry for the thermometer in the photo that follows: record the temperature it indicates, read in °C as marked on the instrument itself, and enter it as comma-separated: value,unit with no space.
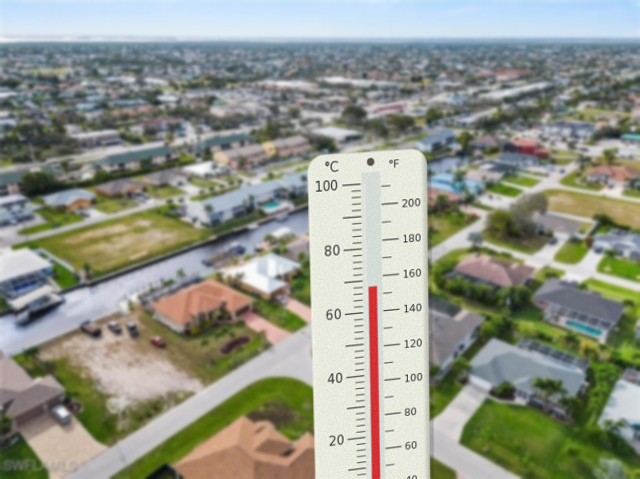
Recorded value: 68,°C
